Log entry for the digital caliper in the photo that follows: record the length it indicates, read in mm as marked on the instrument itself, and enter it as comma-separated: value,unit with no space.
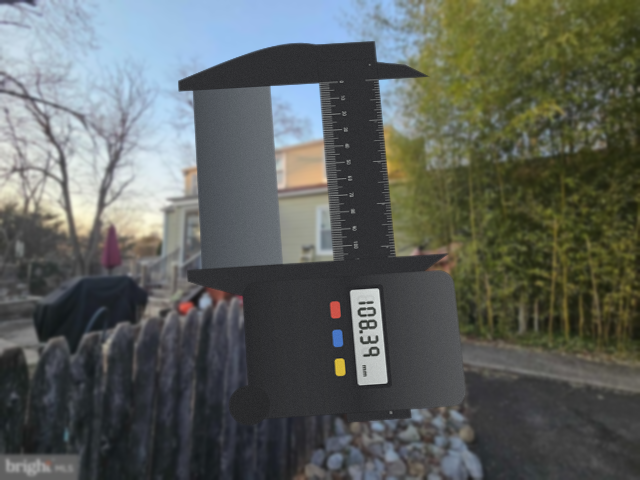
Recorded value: 108.39,mm
